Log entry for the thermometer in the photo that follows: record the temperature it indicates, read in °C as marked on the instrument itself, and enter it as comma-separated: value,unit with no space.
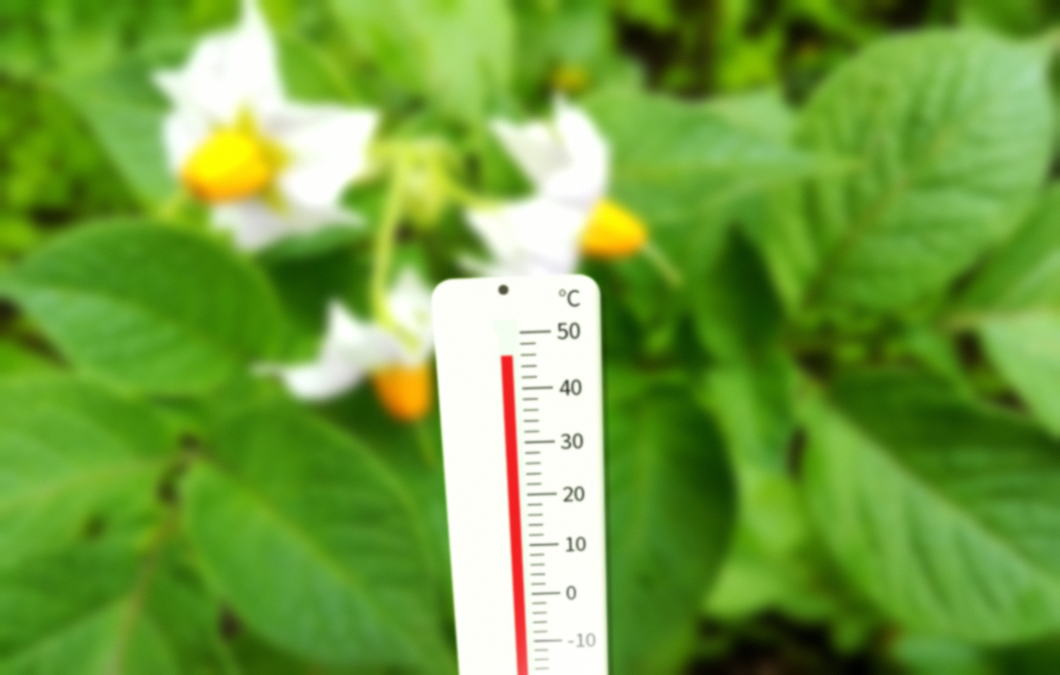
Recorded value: 46,°C
